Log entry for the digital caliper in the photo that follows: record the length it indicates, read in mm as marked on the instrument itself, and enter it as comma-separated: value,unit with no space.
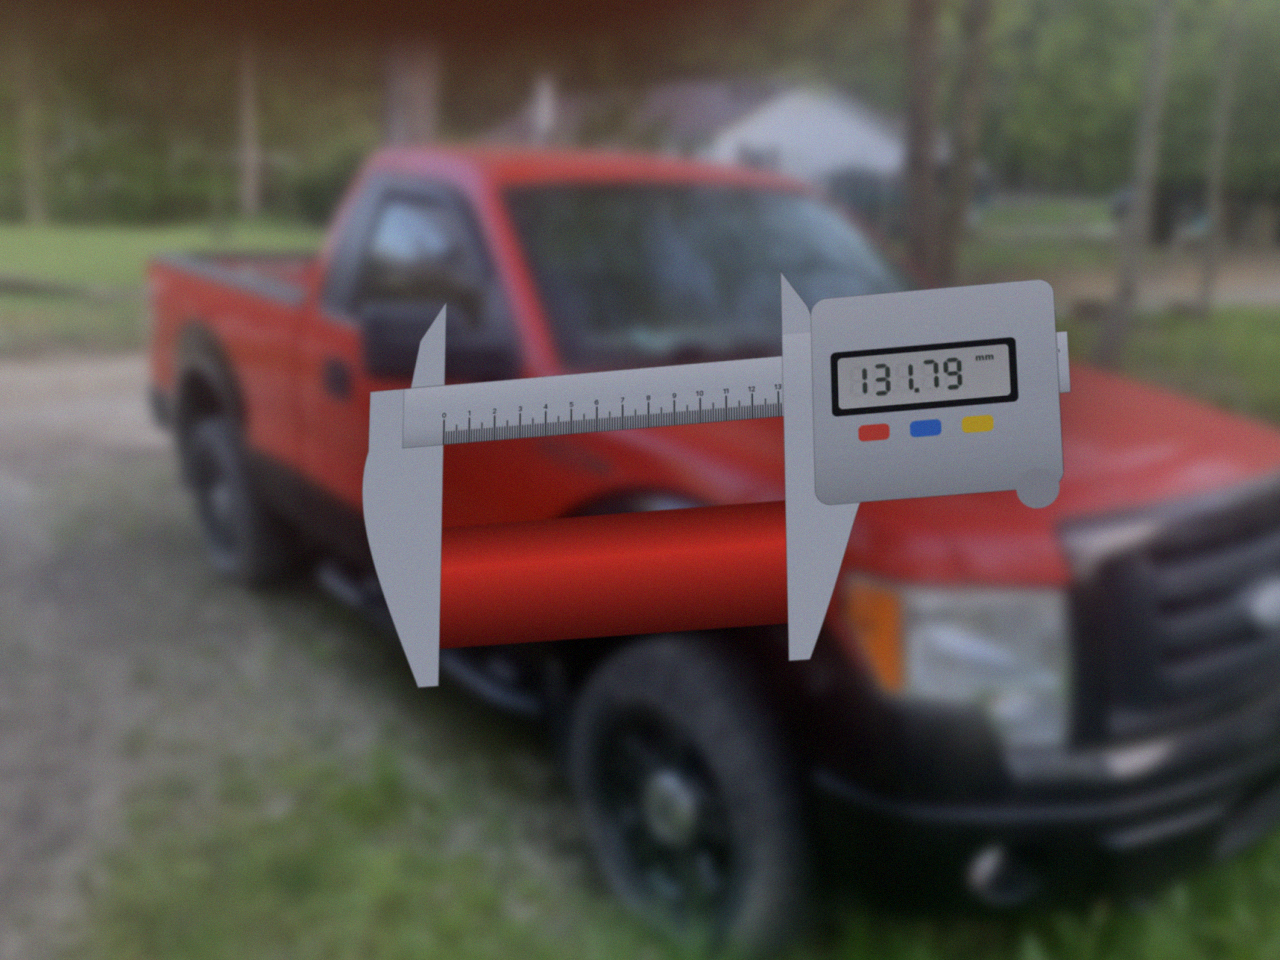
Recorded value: 131.79,mm
